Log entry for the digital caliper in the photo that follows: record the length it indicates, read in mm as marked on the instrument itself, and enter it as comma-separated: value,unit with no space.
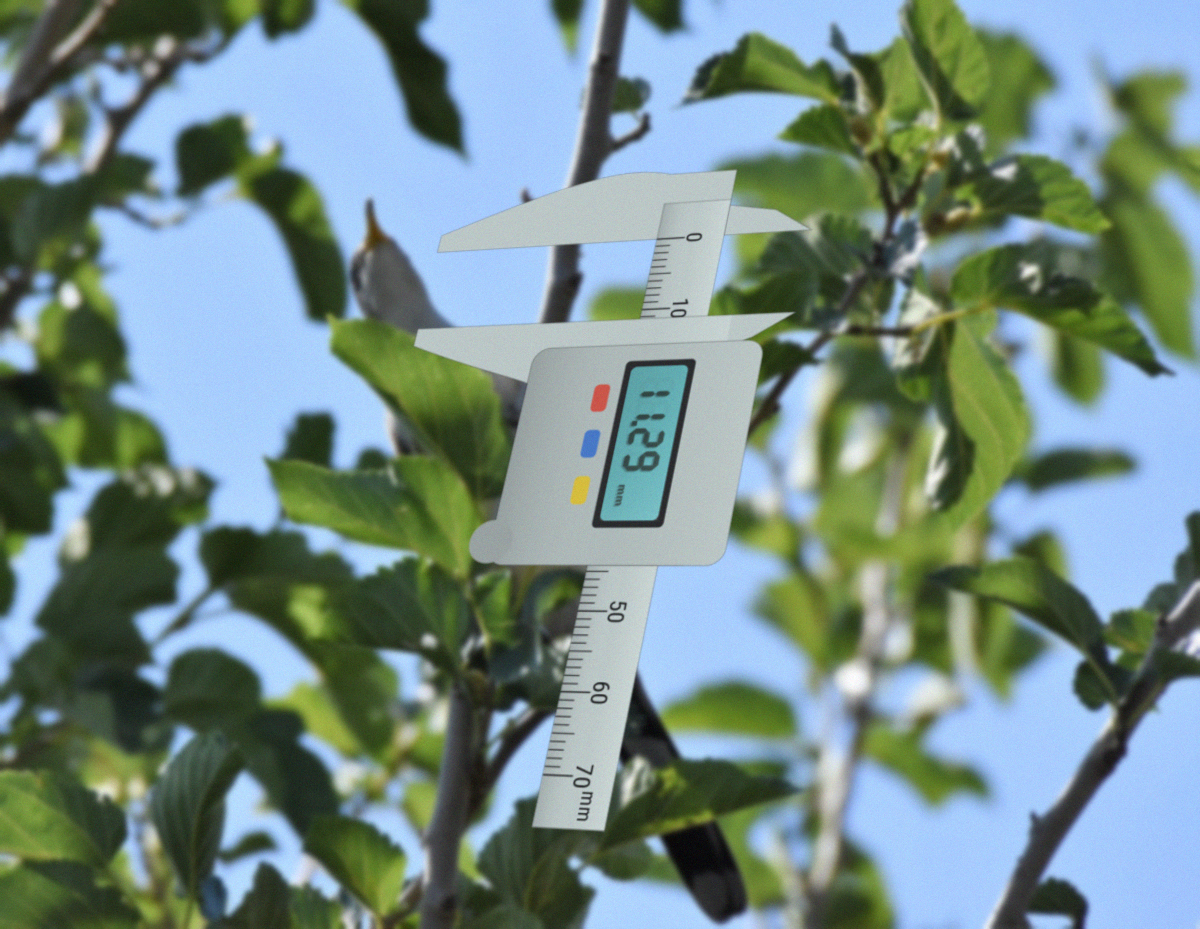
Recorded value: 11.29,mm
